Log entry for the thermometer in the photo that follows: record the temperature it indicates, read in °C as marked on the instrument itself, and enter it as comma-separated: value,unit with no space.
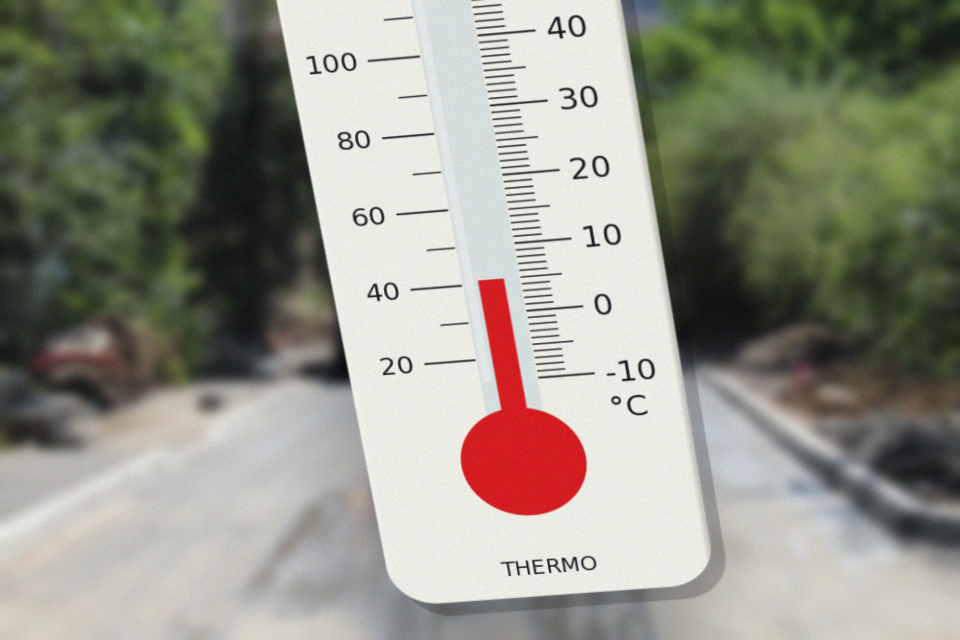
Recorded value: 5,°C
